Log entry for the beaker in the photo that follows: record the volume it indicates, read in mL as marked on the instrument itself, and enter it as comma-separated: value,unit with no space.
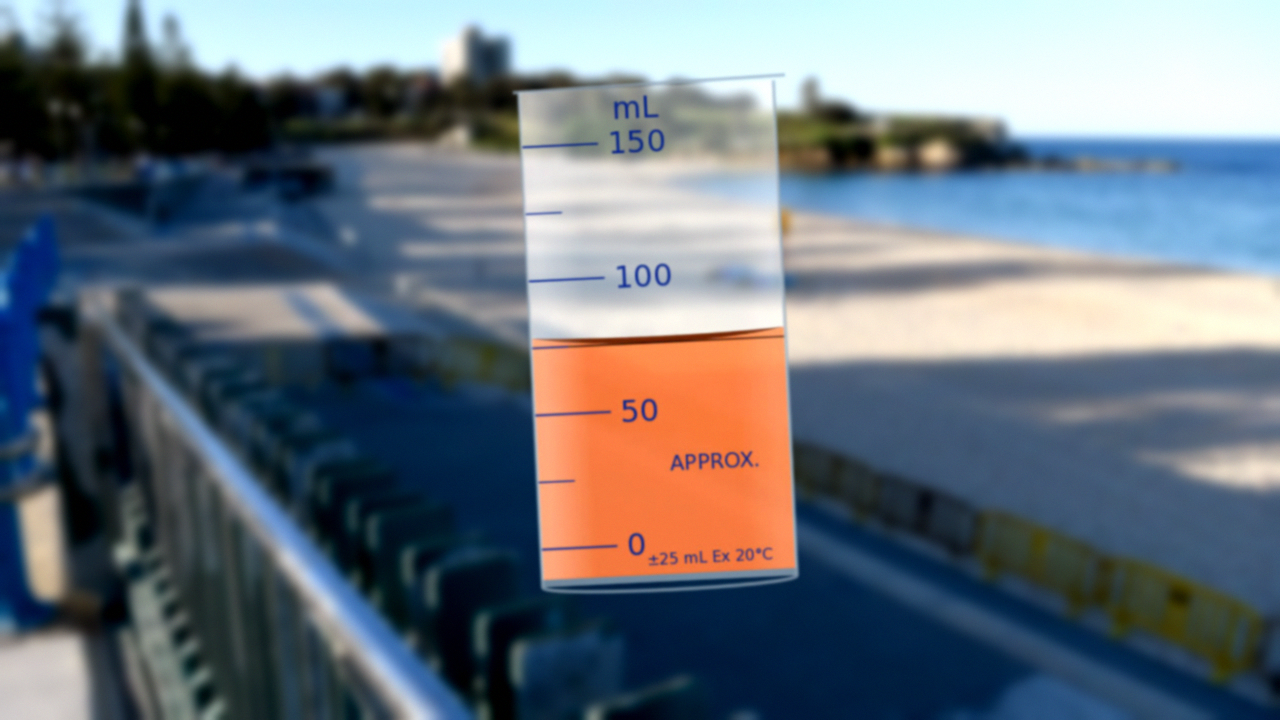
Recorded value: 75,mL
